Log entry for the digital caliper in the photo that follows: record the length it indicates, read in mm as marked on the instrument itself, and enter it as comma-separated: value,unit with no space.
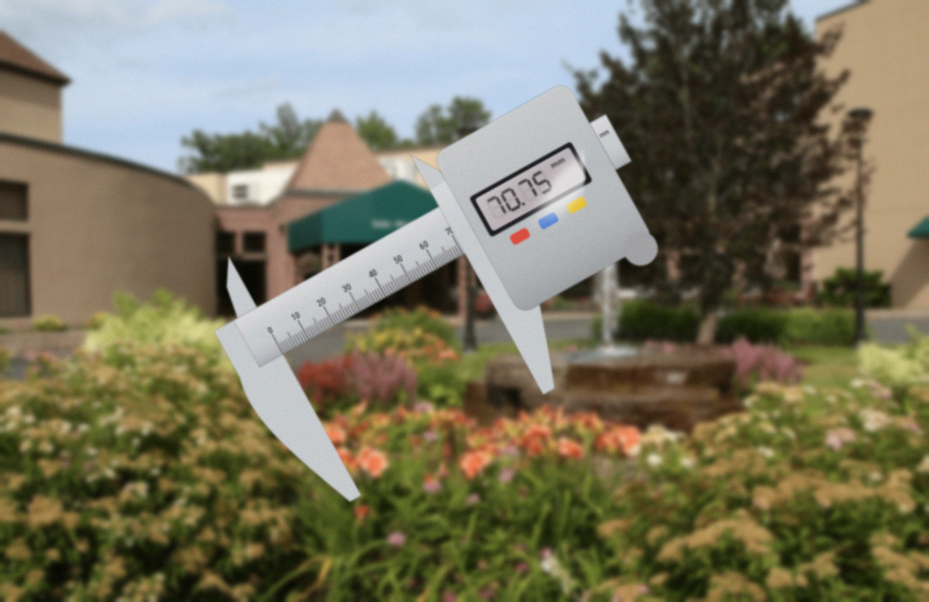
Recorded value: 70.75,mm
